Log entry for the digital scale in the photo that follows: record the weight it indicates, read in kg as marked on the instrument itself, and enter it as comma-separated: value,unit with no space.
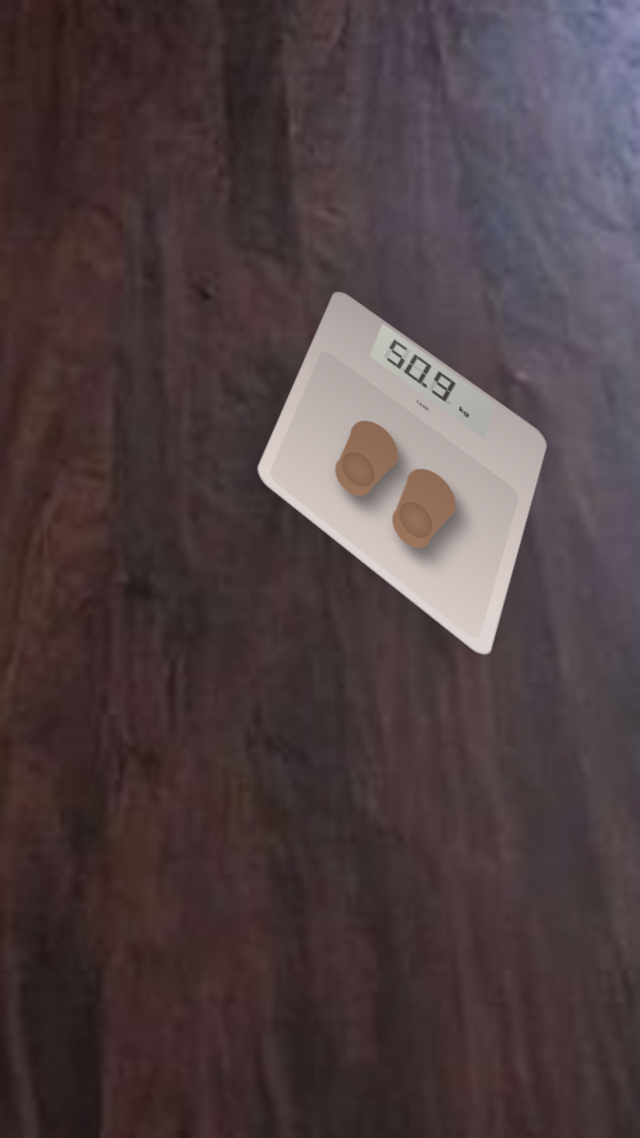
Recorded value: 50.9,kg
